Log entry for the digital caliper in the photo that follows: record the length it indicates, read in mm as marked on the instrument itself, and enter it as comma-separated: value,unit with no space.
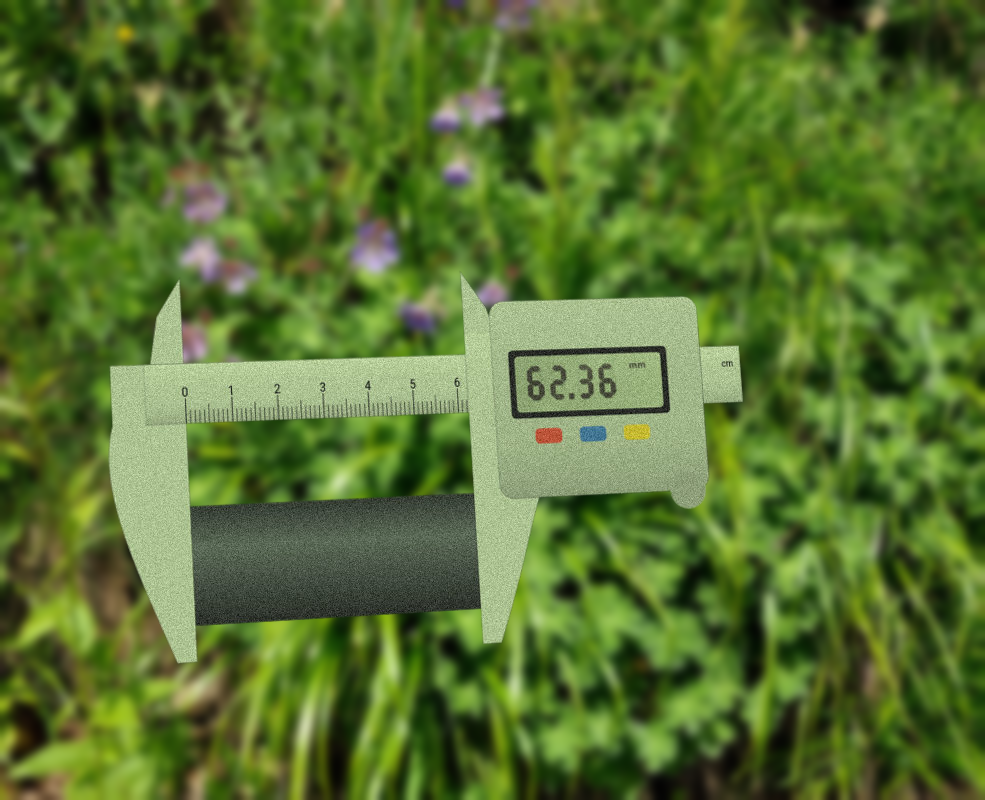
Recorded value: 62.36,mm
